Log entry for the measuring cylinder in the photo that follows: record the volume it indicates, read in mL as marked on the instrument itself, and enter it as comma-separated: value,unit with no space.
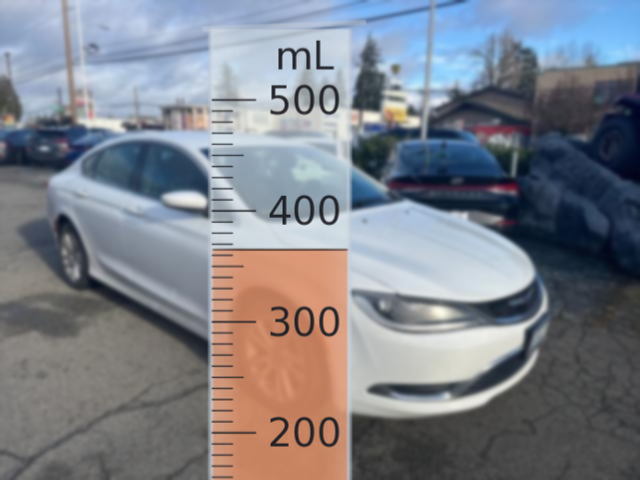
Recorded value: 365,mL
